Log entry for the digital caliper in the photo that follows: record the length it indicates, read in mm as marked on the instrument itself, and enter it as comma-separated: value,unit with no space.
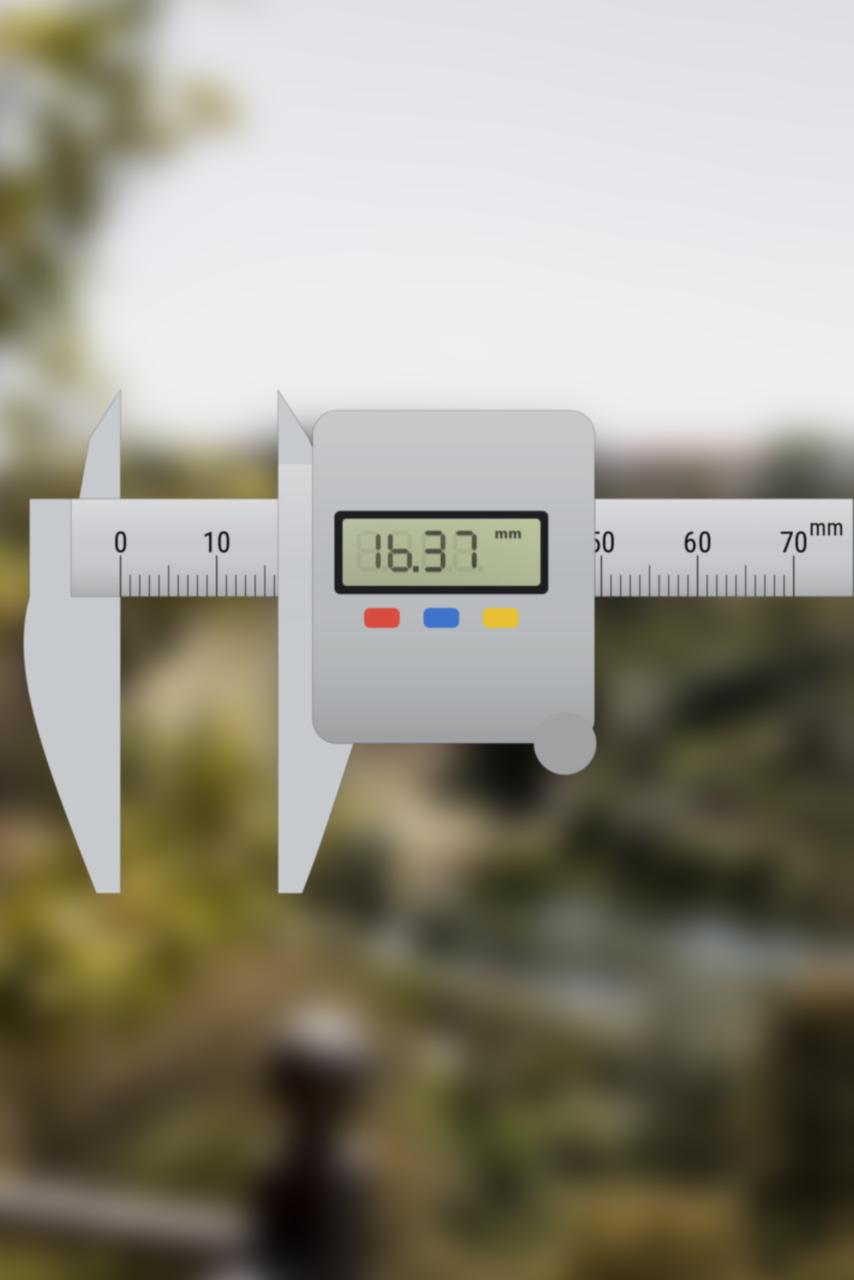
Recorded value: 16.37,mm
